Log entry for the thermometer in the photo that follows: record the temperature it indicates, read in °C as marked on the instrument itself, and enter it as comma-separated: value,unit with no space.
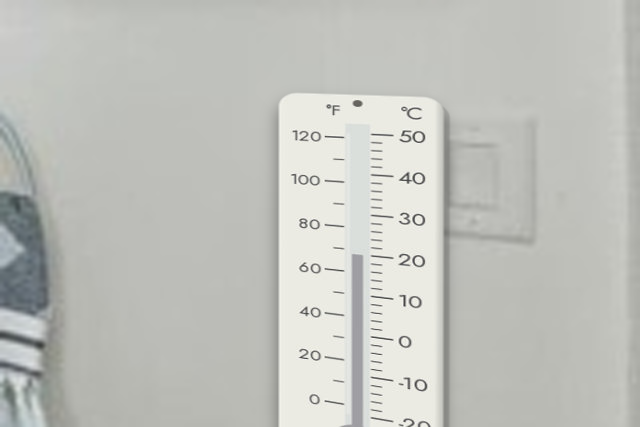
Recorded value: 20,°C
